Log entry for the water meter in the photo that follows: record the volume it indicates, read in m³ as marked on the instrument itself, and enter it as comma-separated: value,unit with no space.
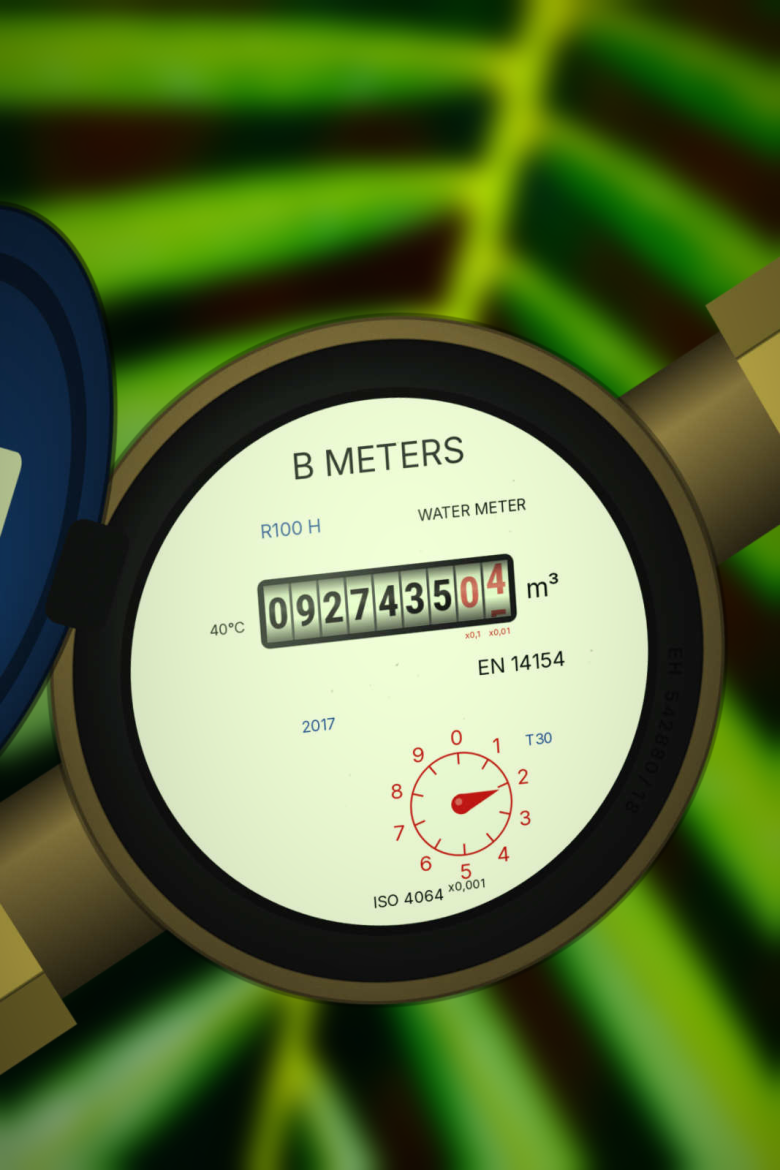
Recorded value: 927435.042,m³
